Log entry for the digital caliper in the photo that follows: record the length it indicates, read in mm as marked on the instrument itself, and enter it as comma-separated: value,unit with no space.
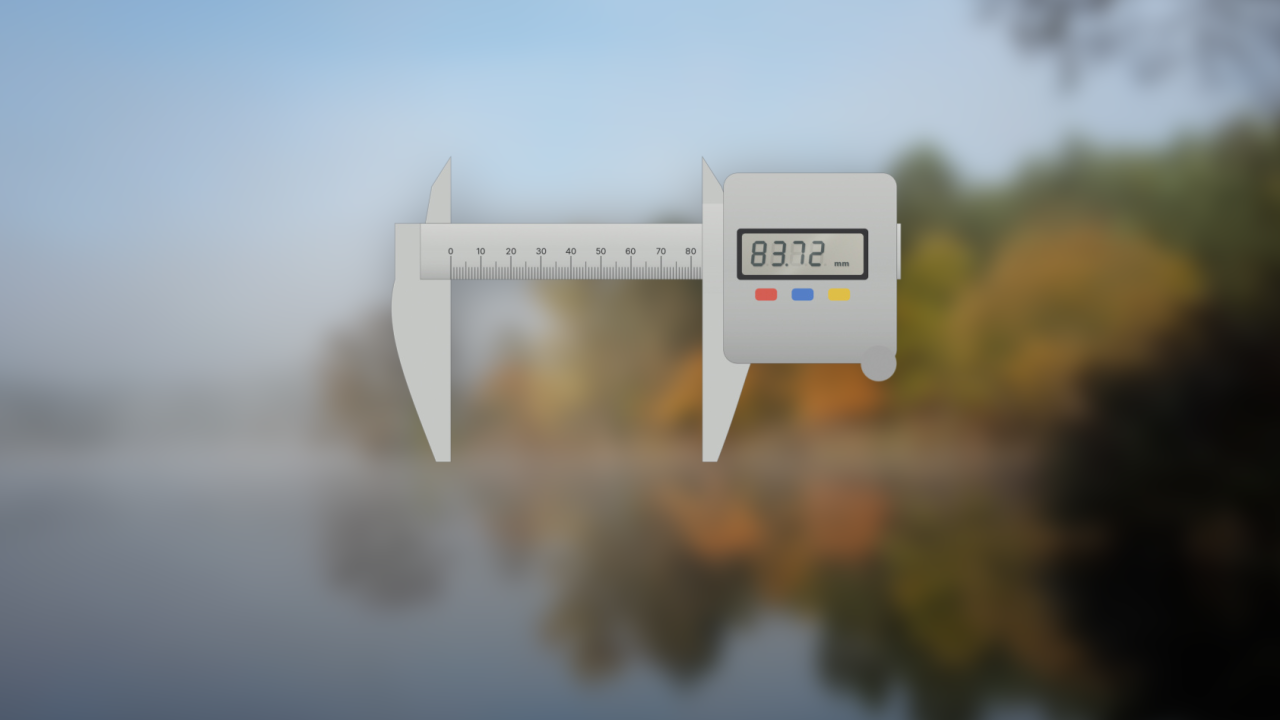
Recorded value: 83.72,mm
